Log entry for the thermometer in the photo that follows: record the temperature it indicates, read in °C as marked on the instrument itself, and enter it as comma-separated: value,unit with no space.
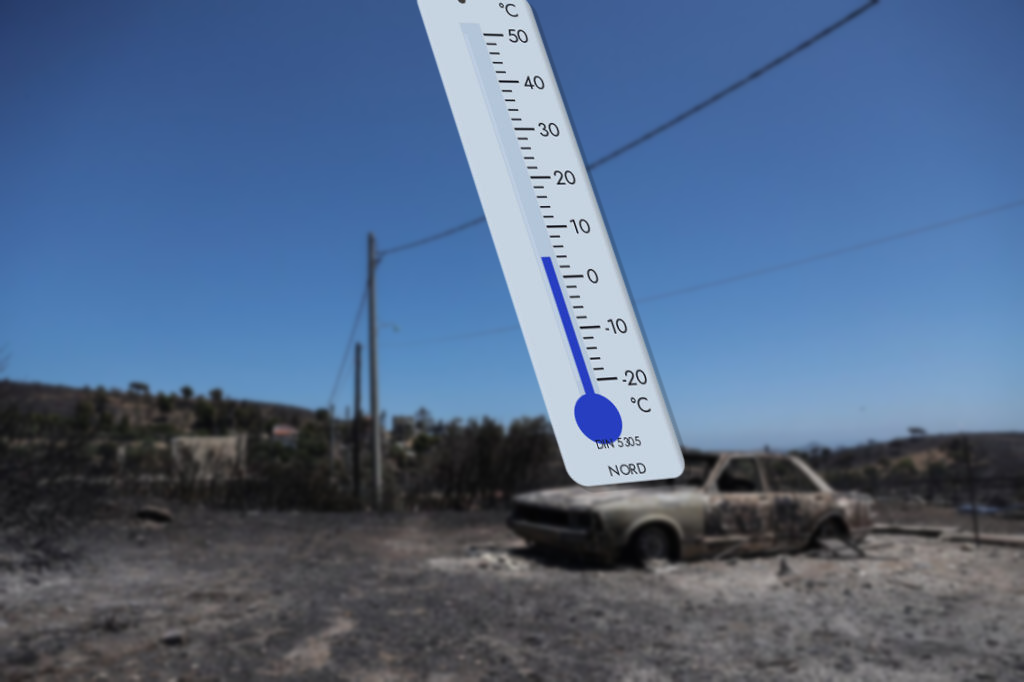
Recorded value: 4,°C
